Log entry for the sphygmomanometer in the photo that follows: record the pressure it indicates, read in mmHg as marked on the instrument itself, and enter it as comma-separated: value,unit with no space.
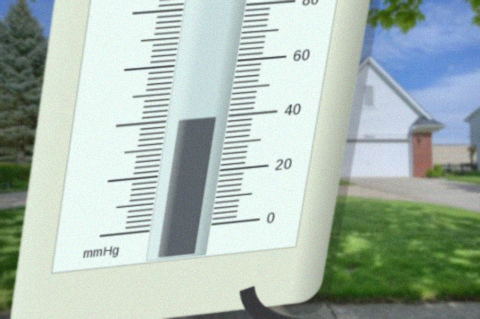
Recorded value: 40,mmHg
